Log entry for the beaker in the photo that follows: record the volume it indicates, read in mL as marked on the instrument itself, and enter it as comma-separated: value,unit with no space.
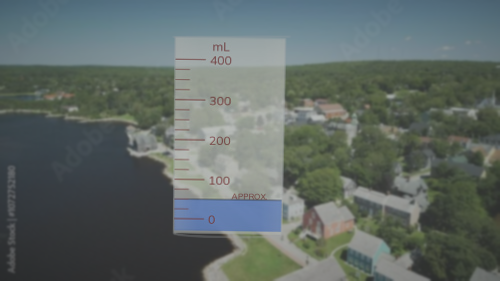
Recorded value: 50,mL
